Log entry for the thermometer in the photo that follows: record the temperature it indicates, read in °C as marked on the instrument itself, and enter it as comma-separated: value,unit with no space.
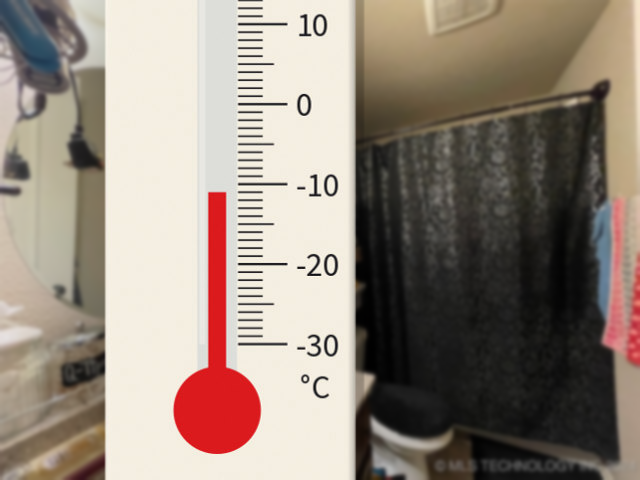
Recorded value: -11,°C
